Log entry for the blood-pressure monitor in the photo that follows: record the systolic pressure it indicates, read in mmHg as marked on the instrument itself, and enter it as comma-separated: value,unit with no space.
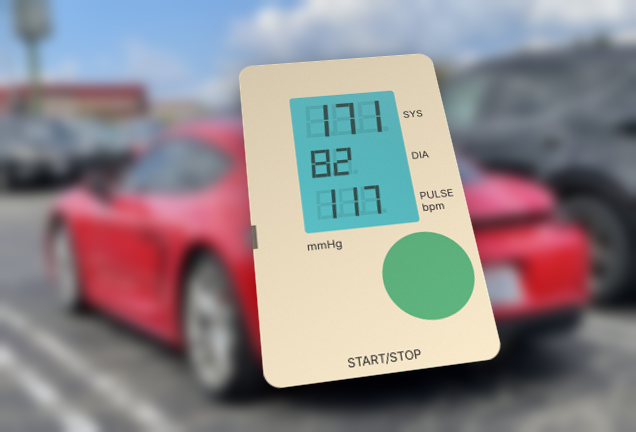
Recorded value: 171,mmHg
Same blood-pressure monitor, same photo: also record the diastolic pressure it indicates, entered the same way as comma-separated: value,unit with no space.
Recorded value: 82,mmHg
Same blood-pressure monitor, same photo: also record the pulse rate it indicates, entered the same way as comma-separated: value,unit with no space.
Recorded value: 117,bpm
